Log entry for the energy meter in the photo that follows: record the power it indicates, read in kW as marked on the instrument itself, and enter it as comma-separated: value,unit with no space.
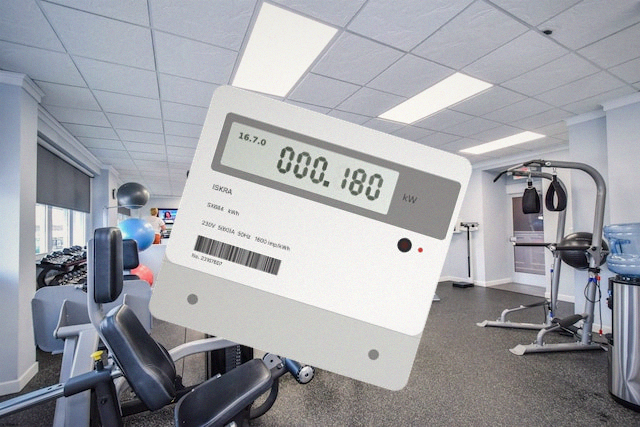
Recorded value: 0.180,kW
